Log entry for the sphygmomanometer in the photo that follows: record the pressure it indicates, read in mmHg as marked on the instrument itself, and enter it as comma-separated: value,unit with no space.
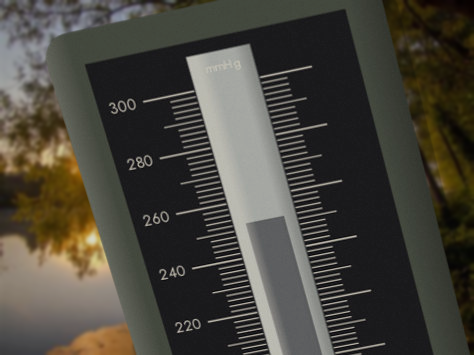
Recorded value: 252,mmHg
